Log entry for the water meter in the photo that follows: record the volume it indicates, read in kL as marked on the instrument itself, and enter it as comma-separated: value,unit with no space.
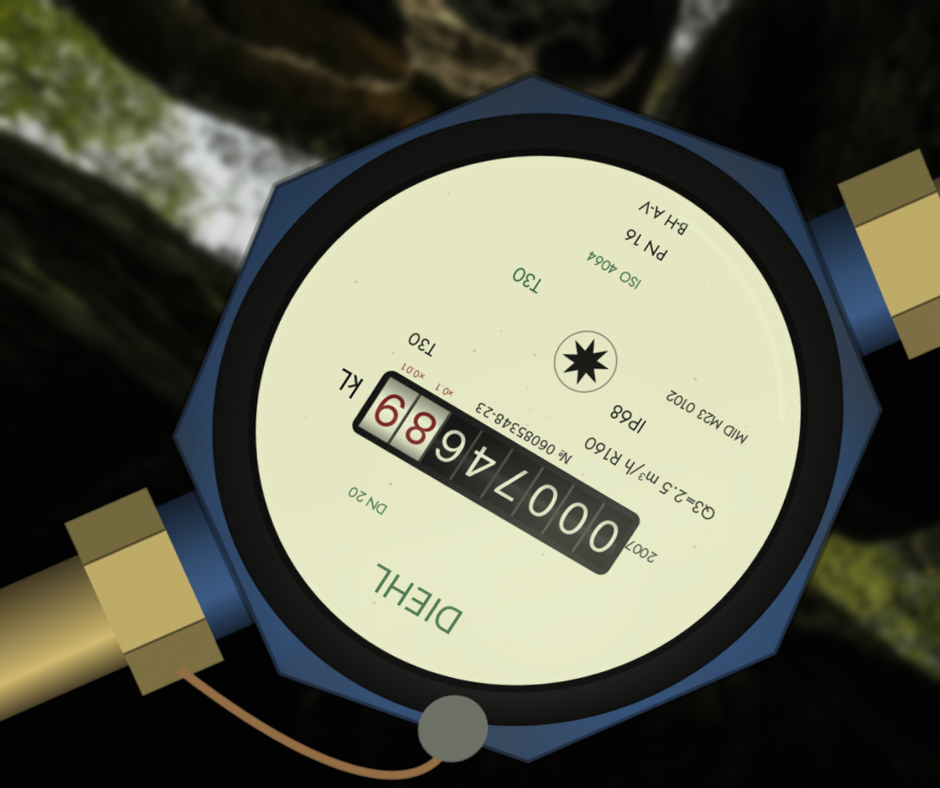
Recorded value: 746.89,kL
